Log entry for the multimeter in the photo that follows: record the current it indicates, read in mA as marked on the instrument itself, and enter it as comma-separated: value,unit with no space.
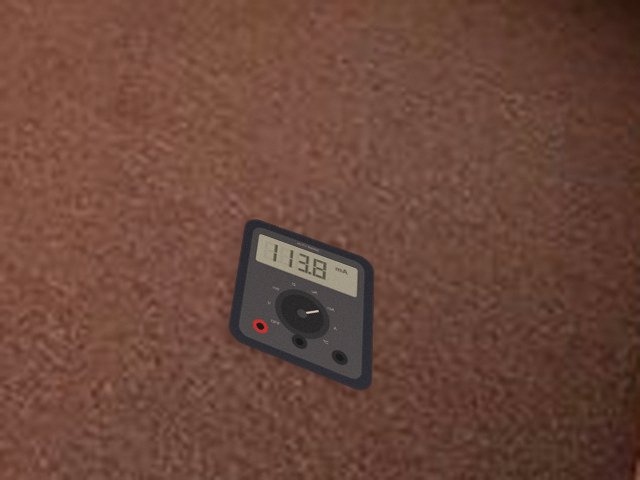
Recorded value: 113.8,mA
